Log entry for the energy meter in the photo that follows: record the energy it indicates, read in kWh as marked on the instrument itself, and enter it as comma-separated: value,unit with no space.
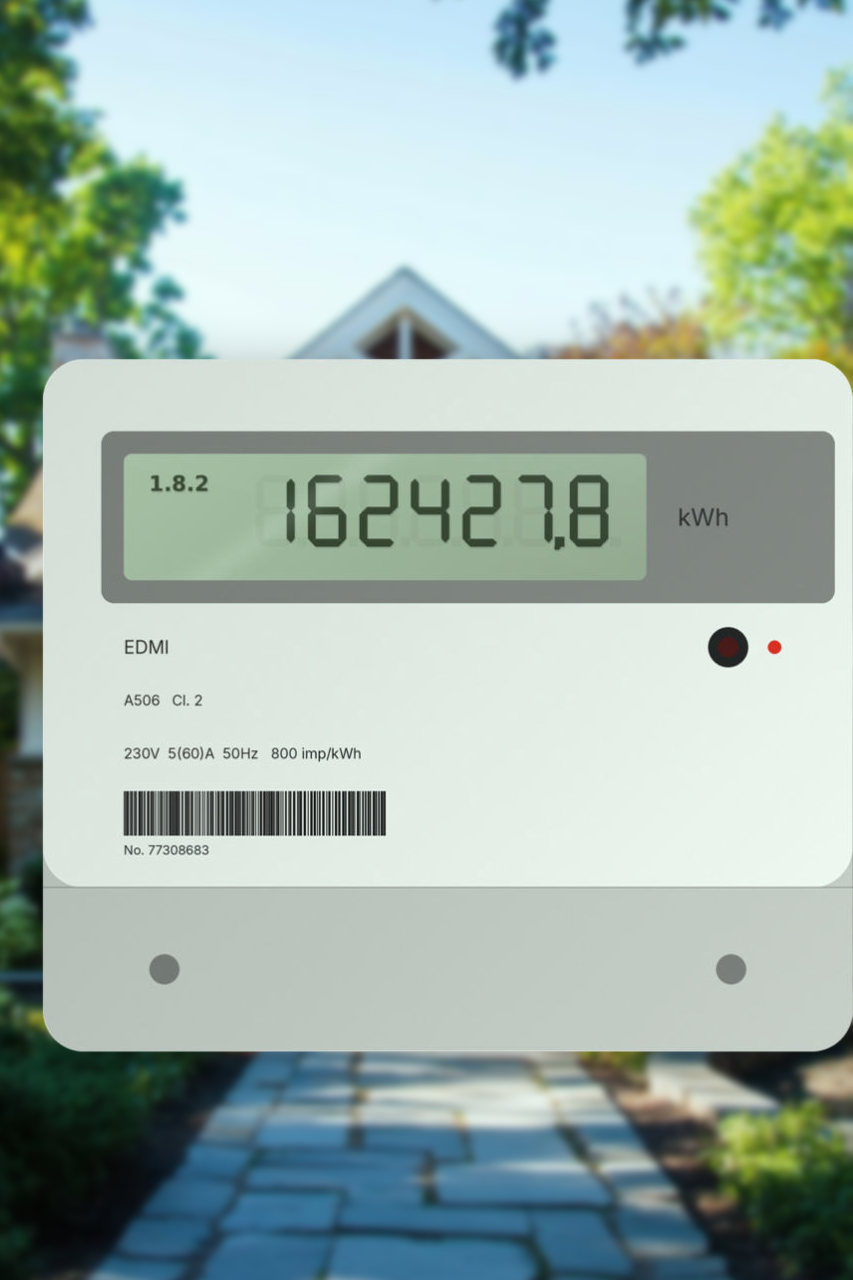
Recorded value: 162427.8,kWh
